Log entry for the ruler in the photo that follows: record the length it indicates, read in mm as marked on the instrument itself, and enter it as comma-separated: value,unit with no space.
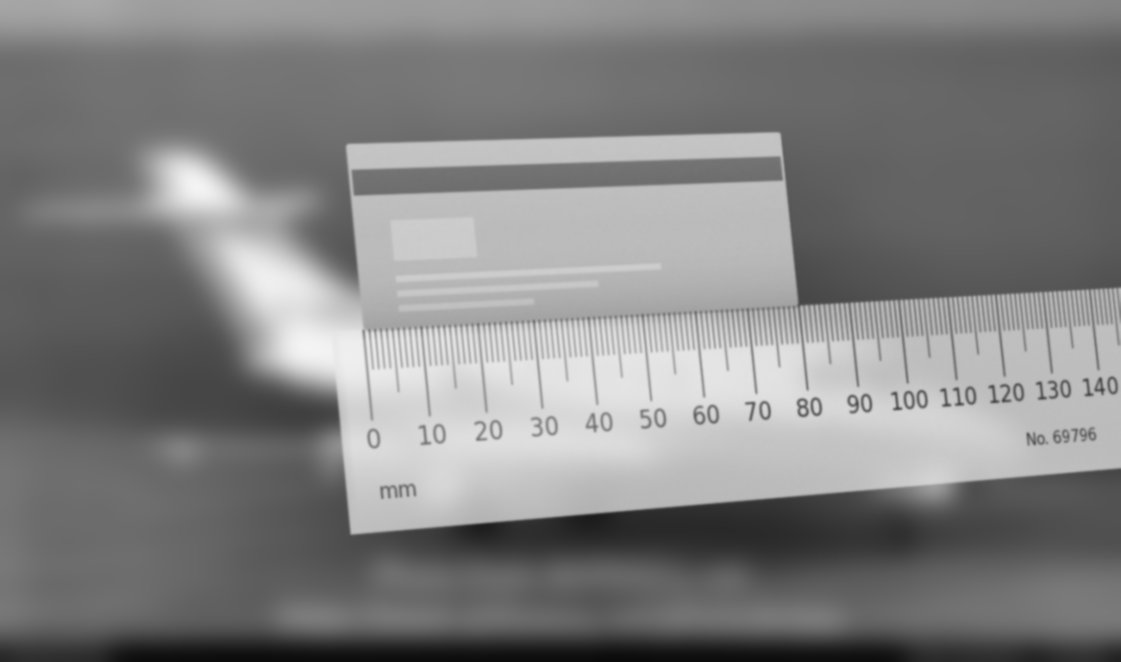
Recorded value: 80,mm
